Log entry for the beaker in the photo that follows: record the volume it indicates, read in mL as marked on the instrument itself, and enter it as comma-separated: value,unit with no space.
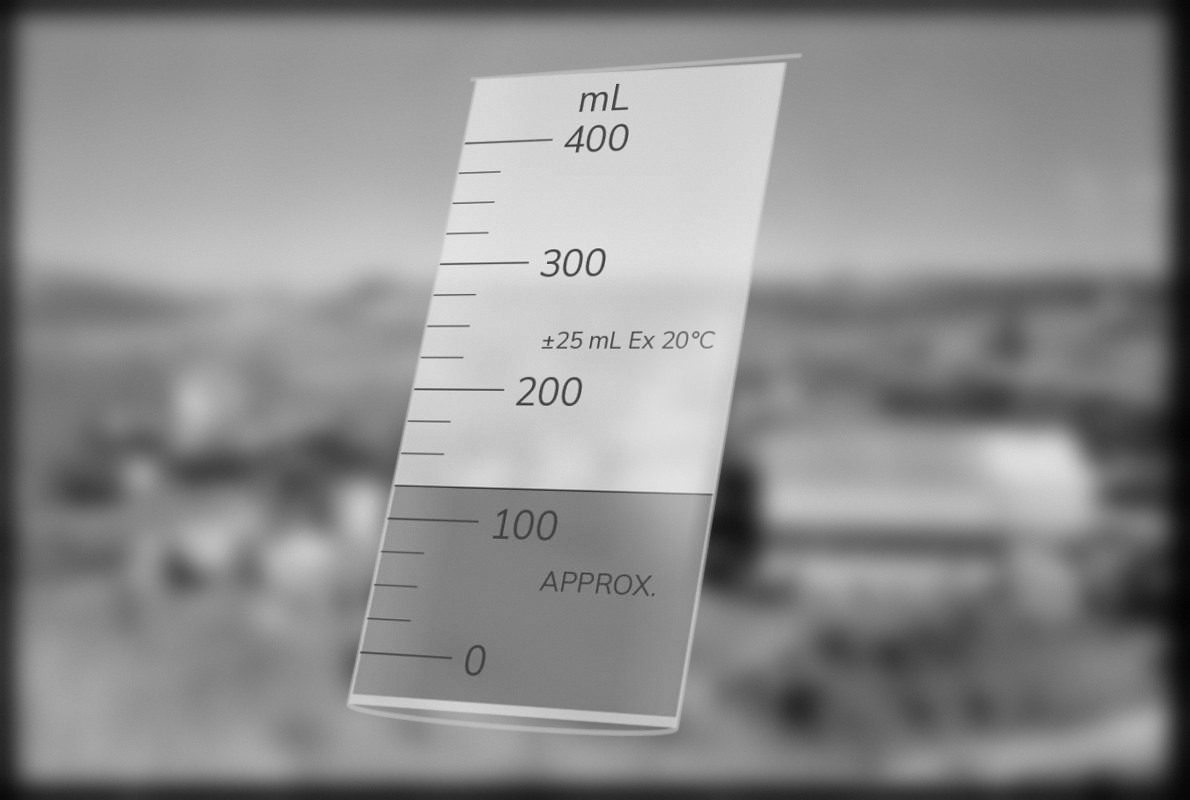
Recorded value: 125,mL
